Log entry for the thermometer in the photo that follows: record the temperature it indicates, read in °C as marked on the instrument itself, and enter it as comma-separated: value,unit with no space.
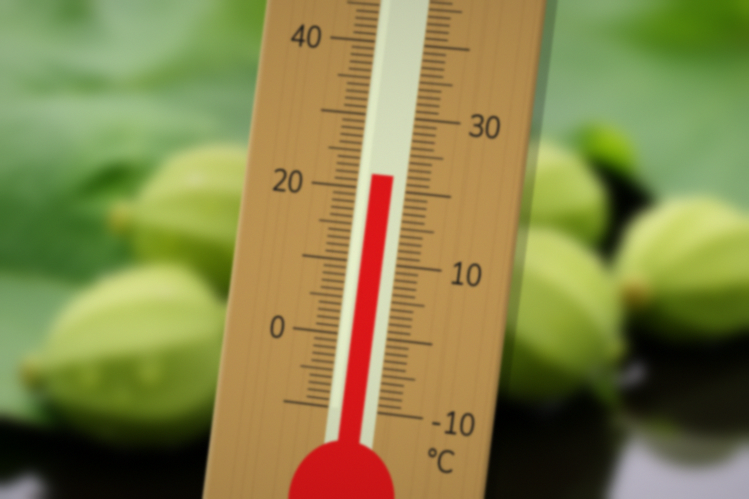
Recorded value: 22,°C
